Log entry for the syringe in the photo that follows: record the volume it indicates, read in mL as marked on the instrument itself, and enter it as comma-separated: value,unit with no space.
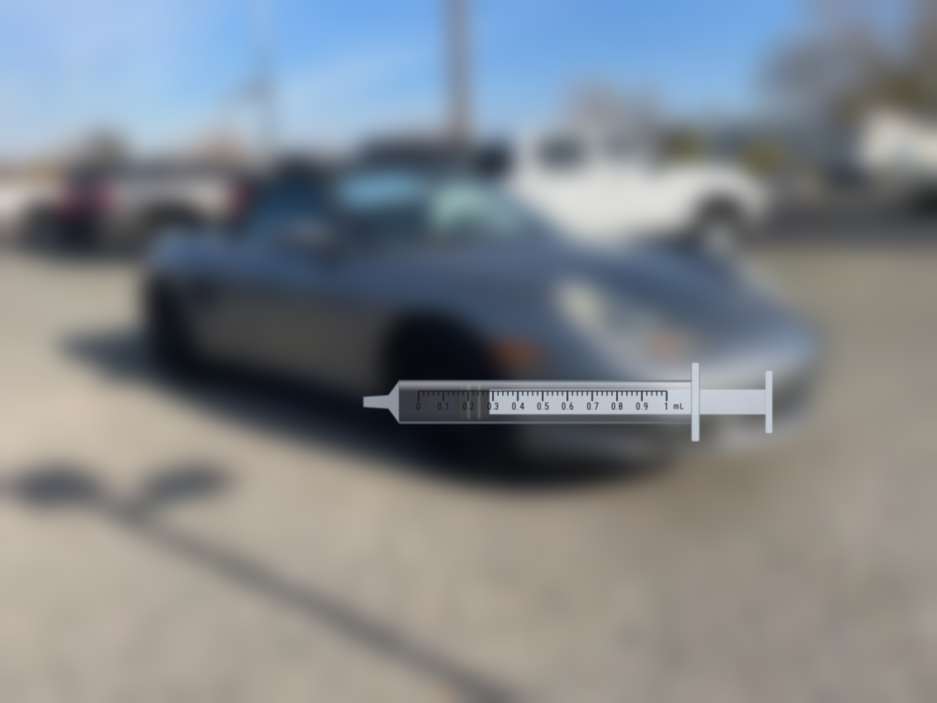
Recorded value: 0.16,mL
